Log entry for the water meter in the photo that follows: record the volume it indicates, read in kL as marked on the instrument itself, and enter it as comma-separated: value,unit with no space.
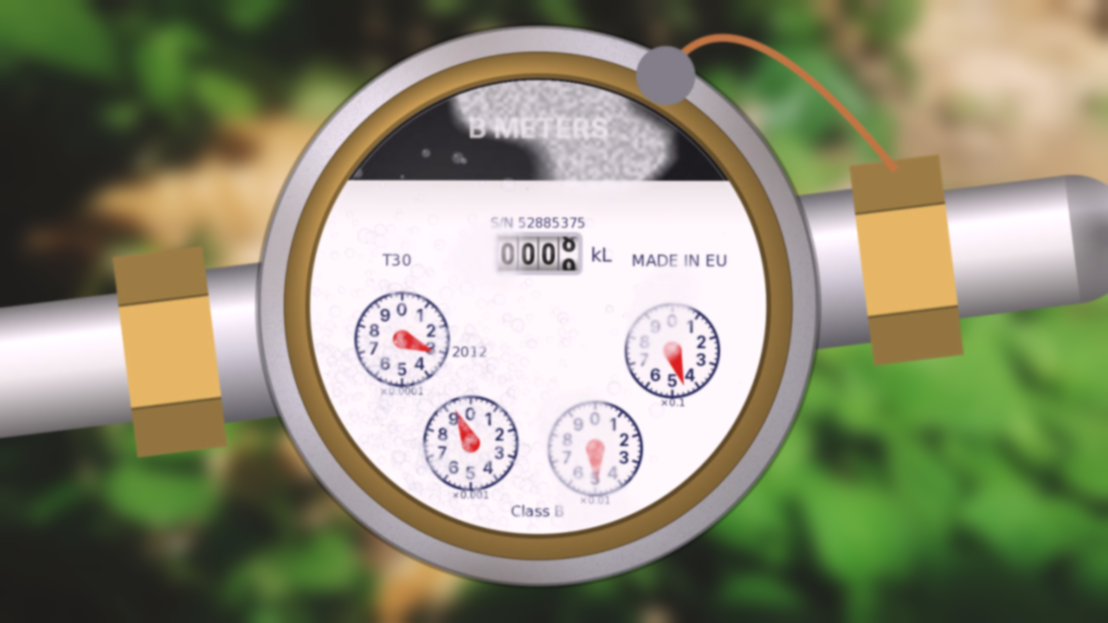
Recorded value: 8.4493,kL
